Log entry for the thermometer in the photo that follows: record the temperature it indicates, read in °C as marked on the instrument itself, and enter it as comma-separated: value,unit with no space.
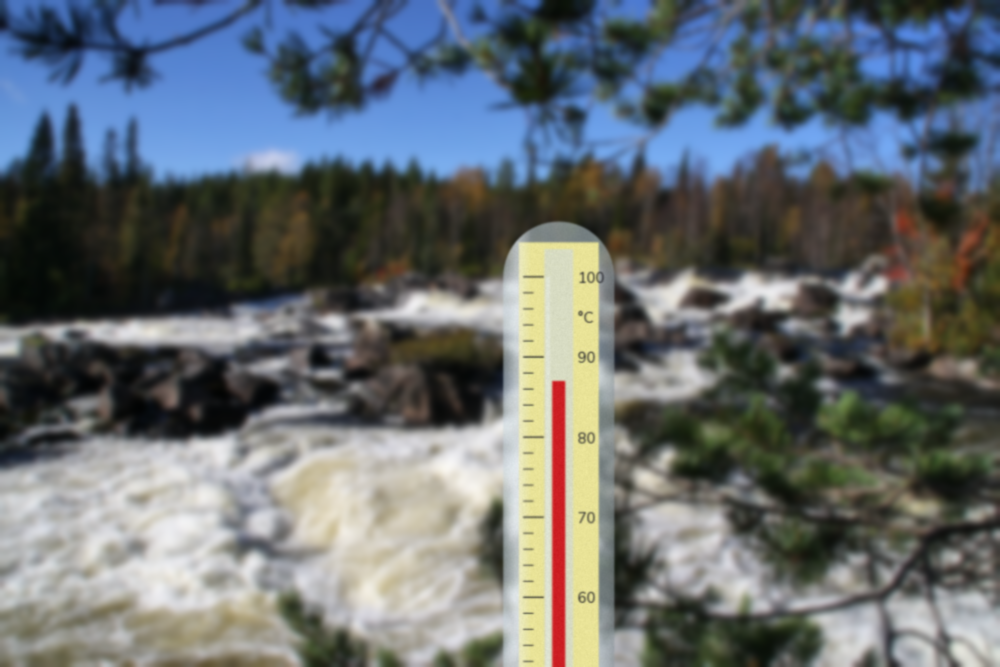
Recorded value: 87,°C
